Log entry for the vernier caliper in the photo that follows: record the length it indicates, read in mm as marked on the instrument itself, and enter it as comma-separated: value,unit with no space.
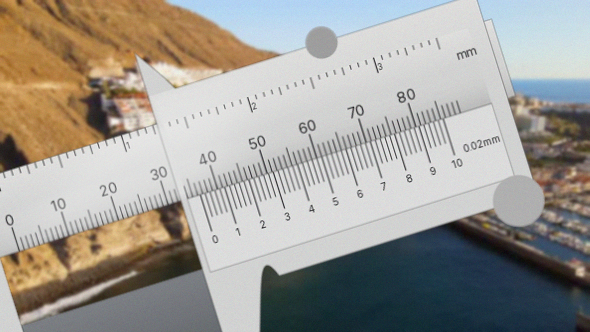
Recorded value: 36.5,mm
